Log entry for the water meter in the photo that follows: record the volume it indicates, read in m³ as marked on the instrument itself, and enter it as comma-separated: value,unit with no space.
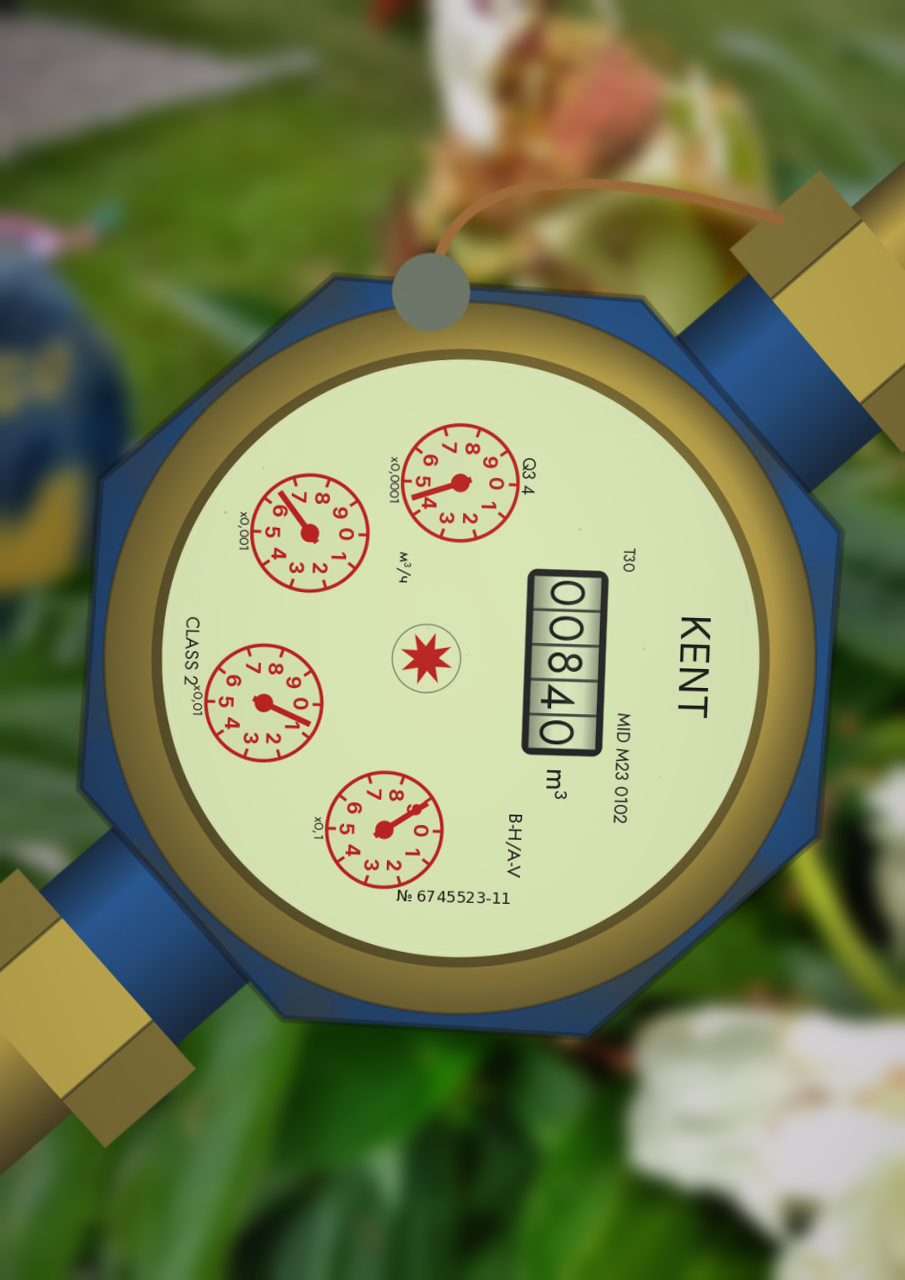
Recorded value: 839.9064,m³
